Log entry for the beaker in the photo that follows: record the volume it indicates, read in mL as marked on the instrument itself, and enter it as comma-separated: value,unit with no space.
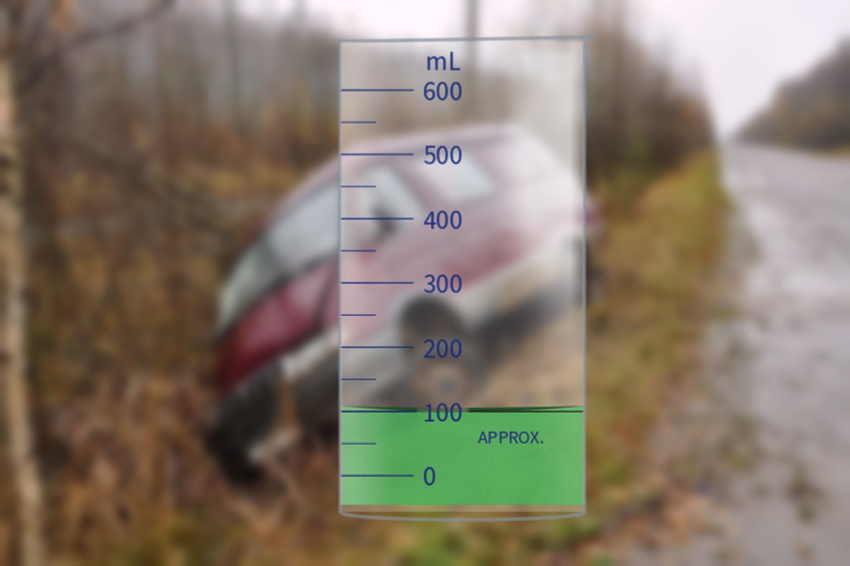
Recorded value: 100,mL
